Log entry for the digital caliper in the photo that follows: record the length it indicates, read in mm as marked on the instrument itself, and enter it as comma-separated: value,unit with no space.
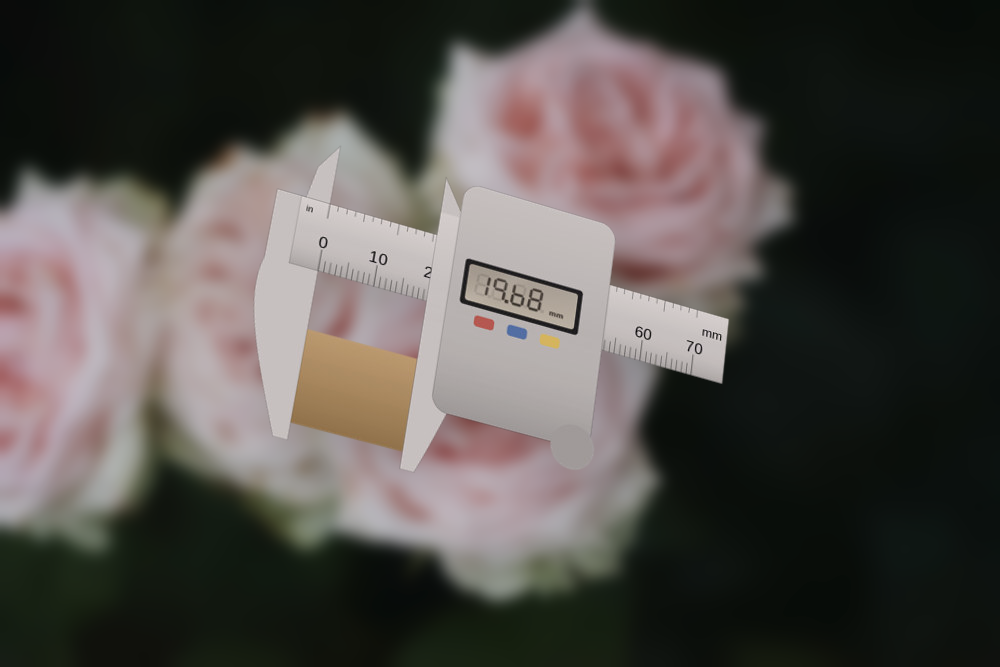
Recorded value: 19.68,mm
